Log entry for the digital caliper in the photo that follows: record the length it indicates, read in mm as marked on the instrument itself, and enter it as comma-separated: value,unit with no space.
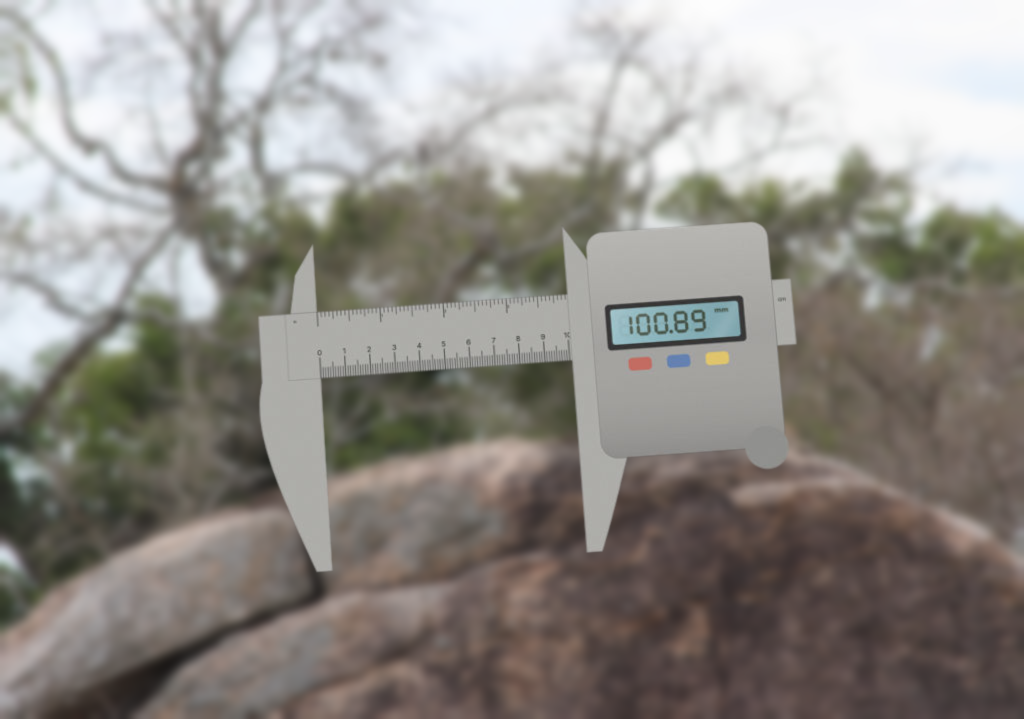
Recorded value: 100.89,mm
